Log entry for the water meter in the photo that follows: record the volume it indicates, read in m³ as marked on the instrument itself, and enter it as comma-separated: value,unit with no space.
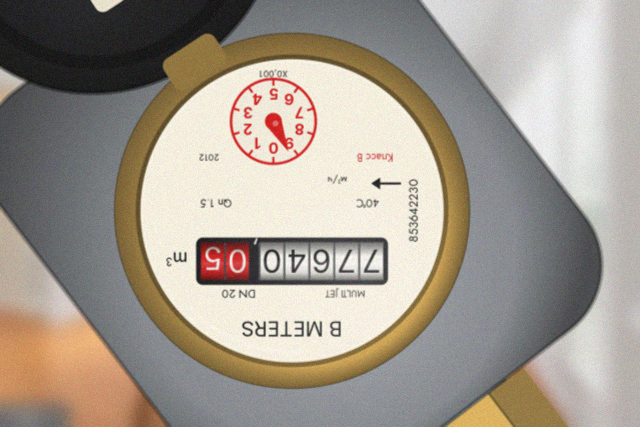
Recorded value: 77640.049,m³
